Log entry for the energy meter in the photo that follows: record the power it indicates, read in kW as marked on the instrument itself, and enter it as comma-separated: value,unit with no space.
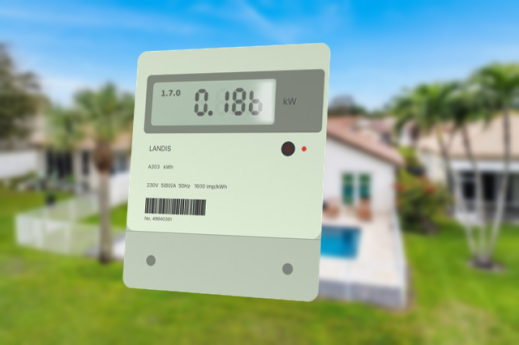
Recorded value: 0.186,kW
